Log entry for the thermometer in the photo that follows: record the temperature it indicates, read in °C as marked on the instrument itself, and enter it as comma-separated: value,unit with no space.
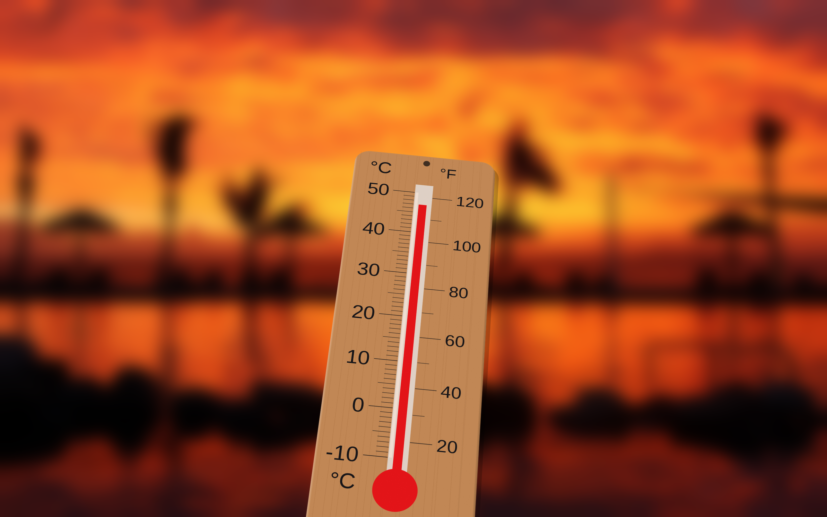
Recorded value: 47,°C
